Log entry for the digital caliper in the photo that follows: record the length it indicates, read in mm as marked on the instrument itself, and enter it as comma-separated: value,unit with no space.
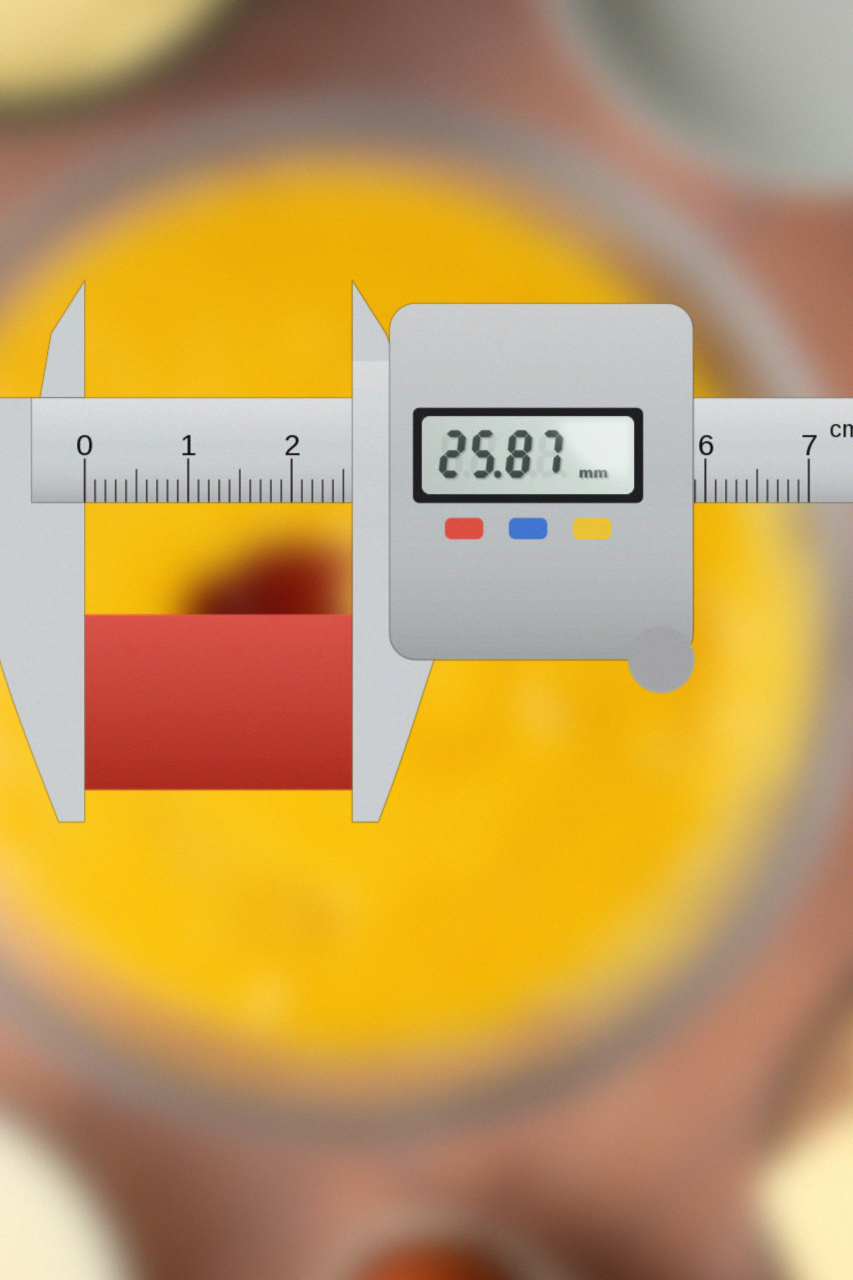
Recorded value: 25.87,mm
